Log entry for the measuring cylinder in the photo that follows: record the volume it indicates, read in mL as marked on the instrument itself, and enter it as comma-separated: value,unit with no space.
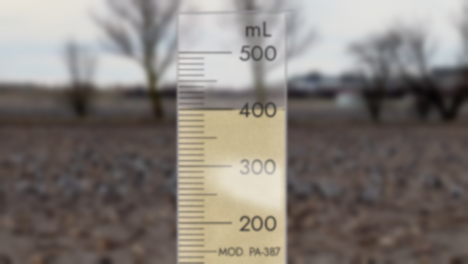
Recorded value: 400,mL
